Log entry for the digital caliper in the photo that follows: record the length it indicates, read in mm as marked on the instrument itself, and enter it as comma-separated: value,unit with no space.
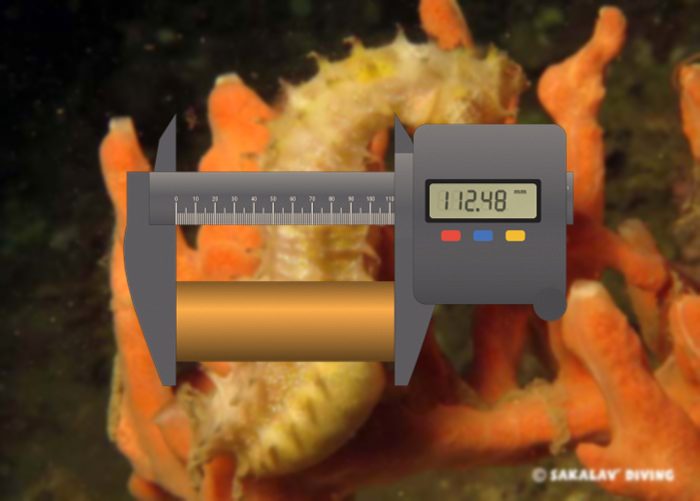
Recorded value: 112.48,mm
